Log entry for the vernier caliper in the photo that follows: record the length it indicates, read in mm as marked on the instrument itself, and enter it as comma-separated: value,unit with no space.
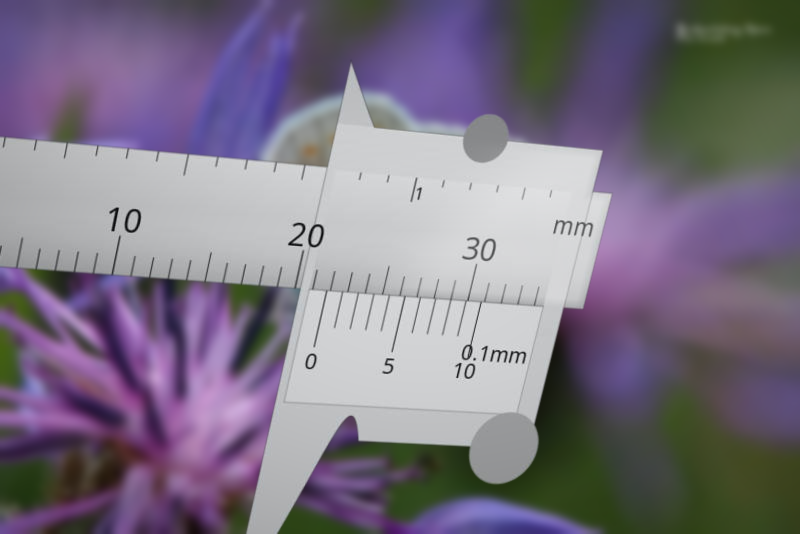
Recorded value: 21.8,mm
